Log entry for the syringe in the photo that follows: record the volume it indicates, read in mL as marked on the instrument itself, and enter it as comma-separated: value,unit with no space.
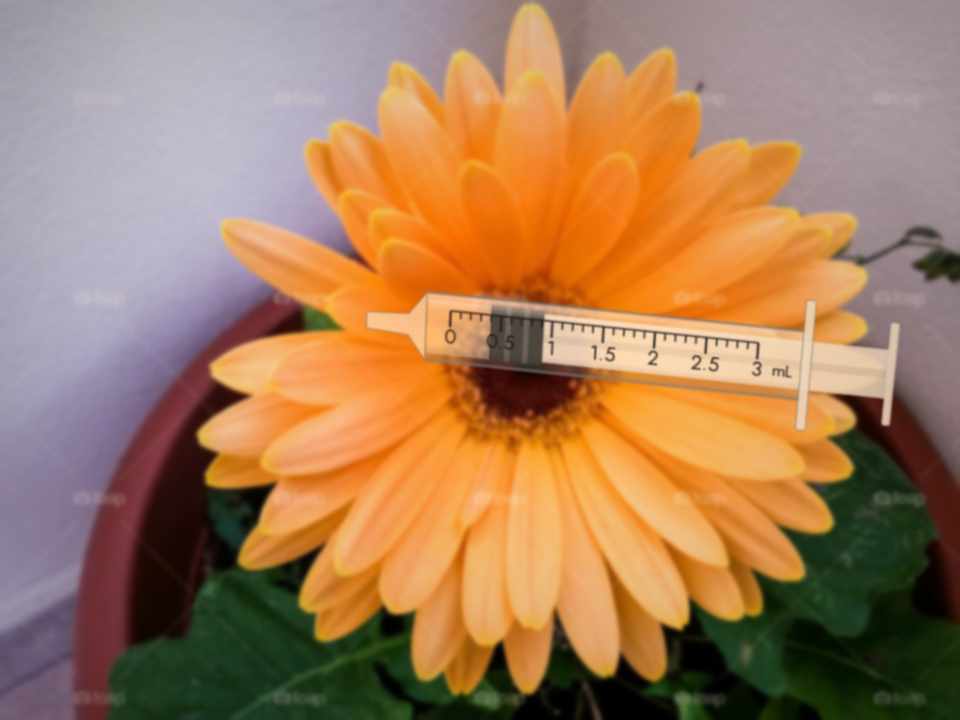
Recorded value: 0.4,mL
